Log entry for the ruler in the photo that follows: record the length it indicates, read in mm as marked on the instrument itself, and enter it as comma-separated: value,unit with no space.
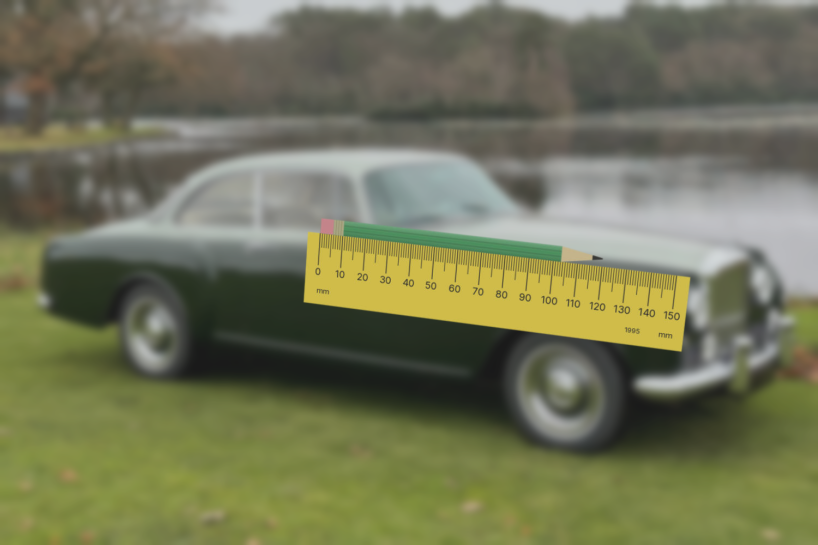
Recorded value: 120,mm
